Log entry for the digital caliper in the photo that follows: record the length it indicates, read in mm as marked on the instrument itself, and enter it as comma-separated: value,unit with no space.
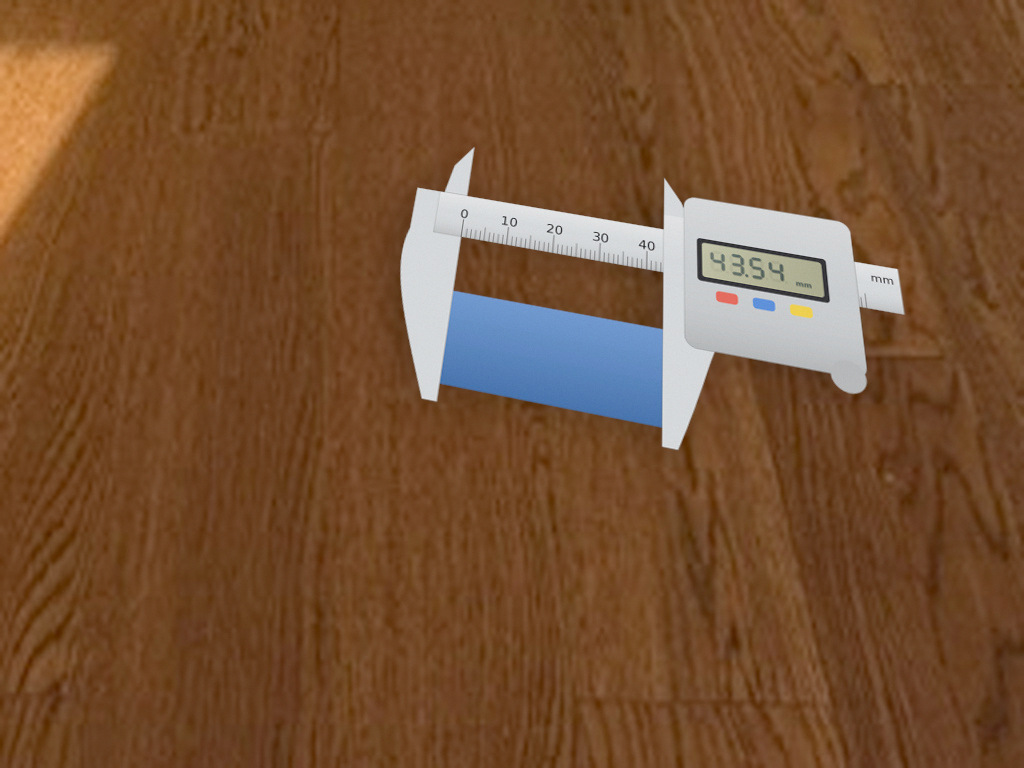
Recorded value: 43.54,mm
